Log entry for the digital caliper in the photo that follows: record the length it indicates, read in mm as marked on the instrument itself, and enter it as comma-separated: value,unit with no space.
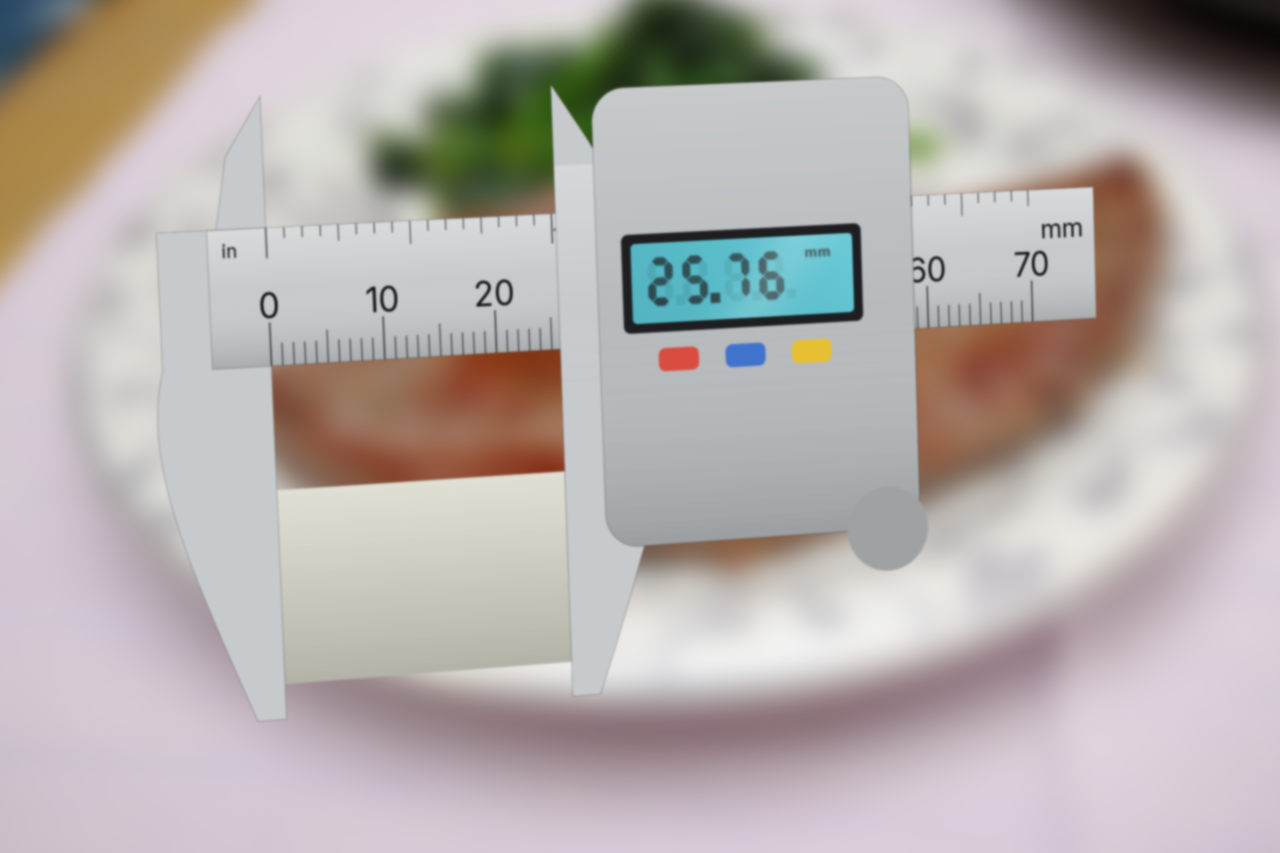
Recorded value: 25.76,mm
